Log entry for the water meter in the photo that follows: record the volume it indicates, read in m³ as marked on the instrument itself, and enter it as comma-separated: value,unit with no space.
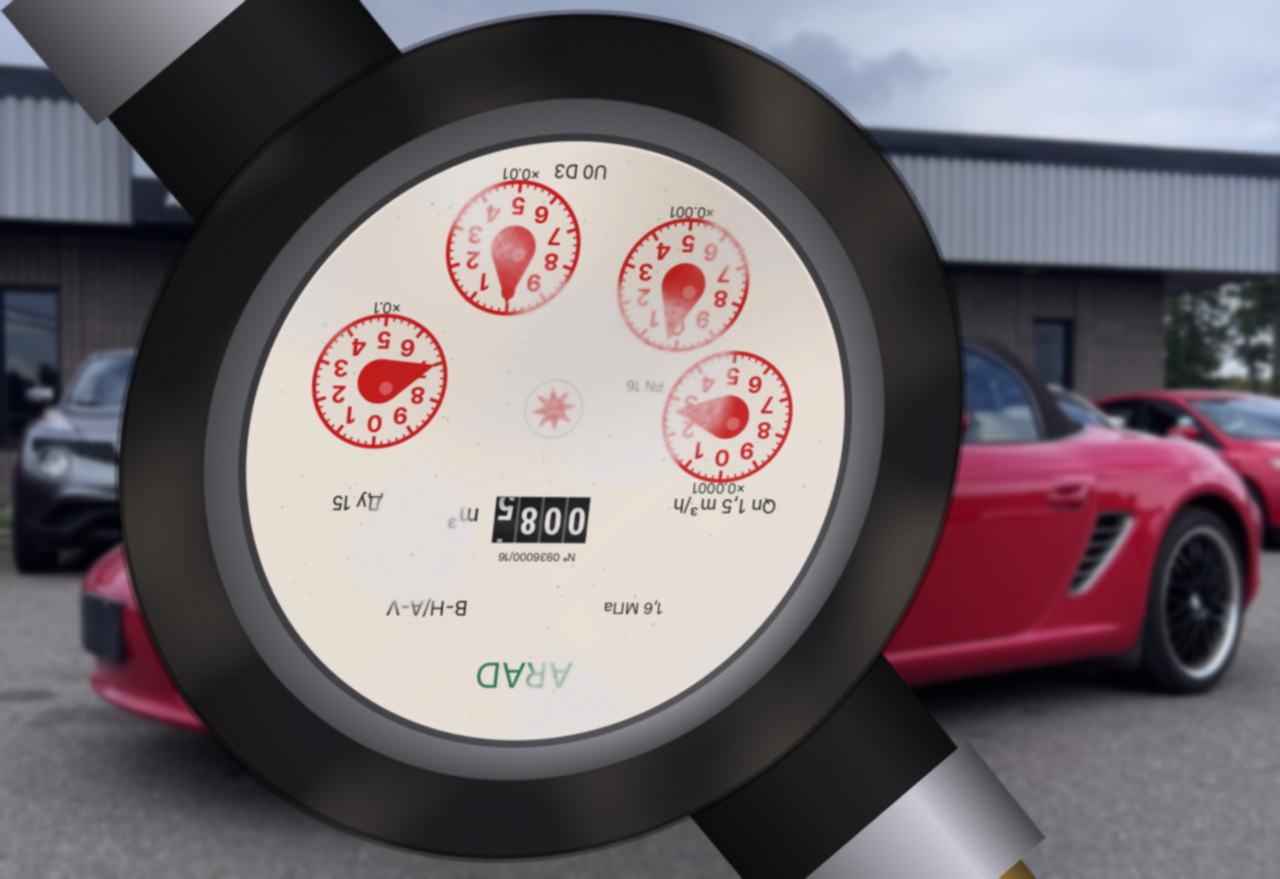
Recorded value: 84.7002,m³
